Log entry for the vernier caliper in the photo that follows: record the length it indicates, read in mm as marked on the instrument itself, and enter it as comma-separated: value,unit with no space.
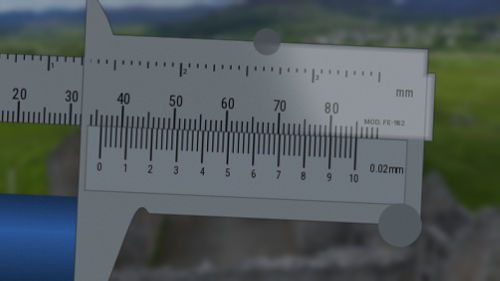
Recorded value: 36.0,mm
